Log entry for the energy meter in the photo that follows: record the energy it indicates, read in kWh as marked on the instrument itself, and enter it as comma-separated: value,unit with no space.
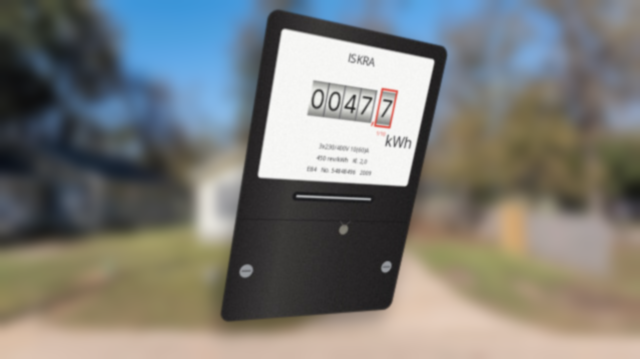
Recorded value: 47.7,kWh
